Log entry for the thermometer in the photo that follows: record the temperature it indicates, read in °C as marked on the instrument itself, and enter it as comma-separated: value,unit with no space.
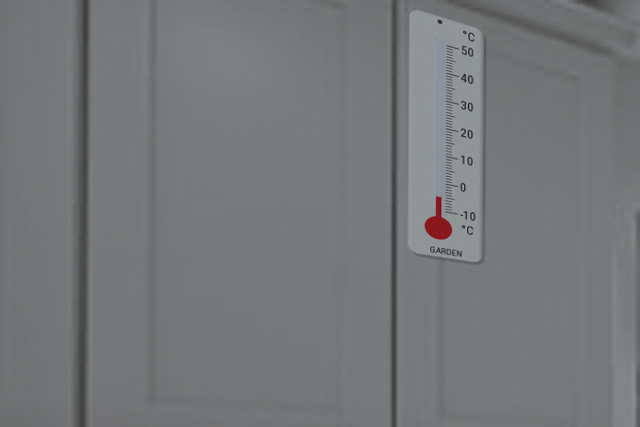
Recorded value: -5,°C
